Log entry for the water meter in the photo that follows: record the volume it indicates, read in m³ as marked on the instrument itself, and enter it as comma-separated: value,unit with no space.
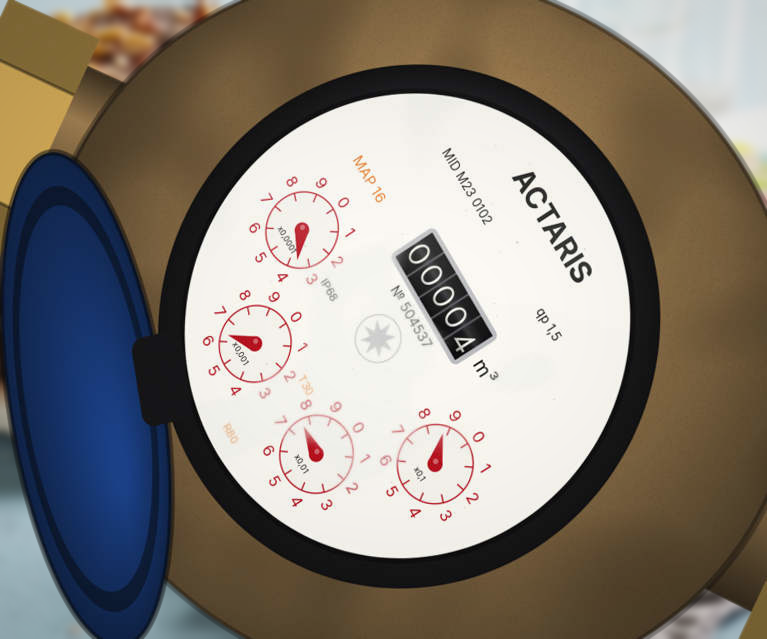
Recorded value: 3.8763,m³
